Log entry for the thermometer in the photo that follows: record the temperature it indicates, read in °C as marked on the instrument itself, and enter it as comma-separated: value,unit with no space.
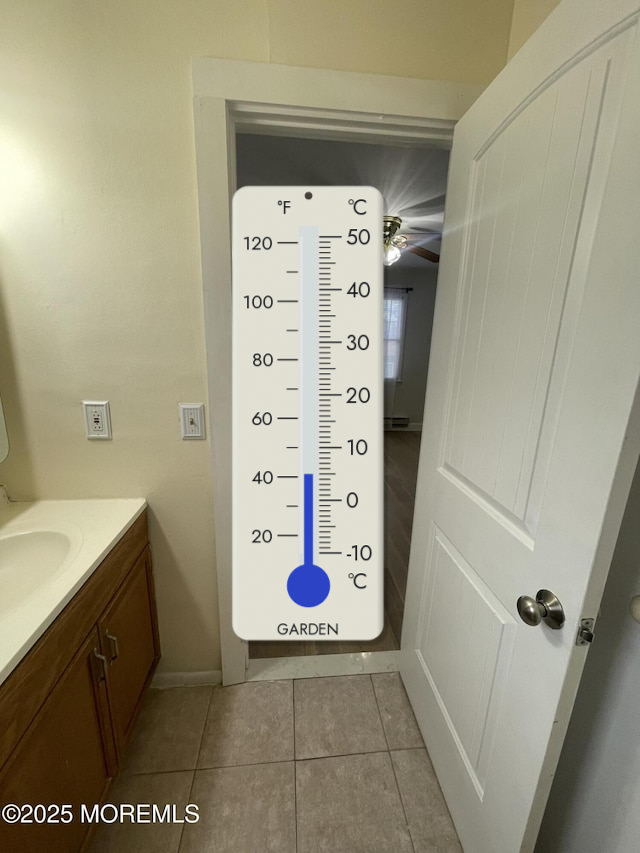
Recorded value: 5,°C
